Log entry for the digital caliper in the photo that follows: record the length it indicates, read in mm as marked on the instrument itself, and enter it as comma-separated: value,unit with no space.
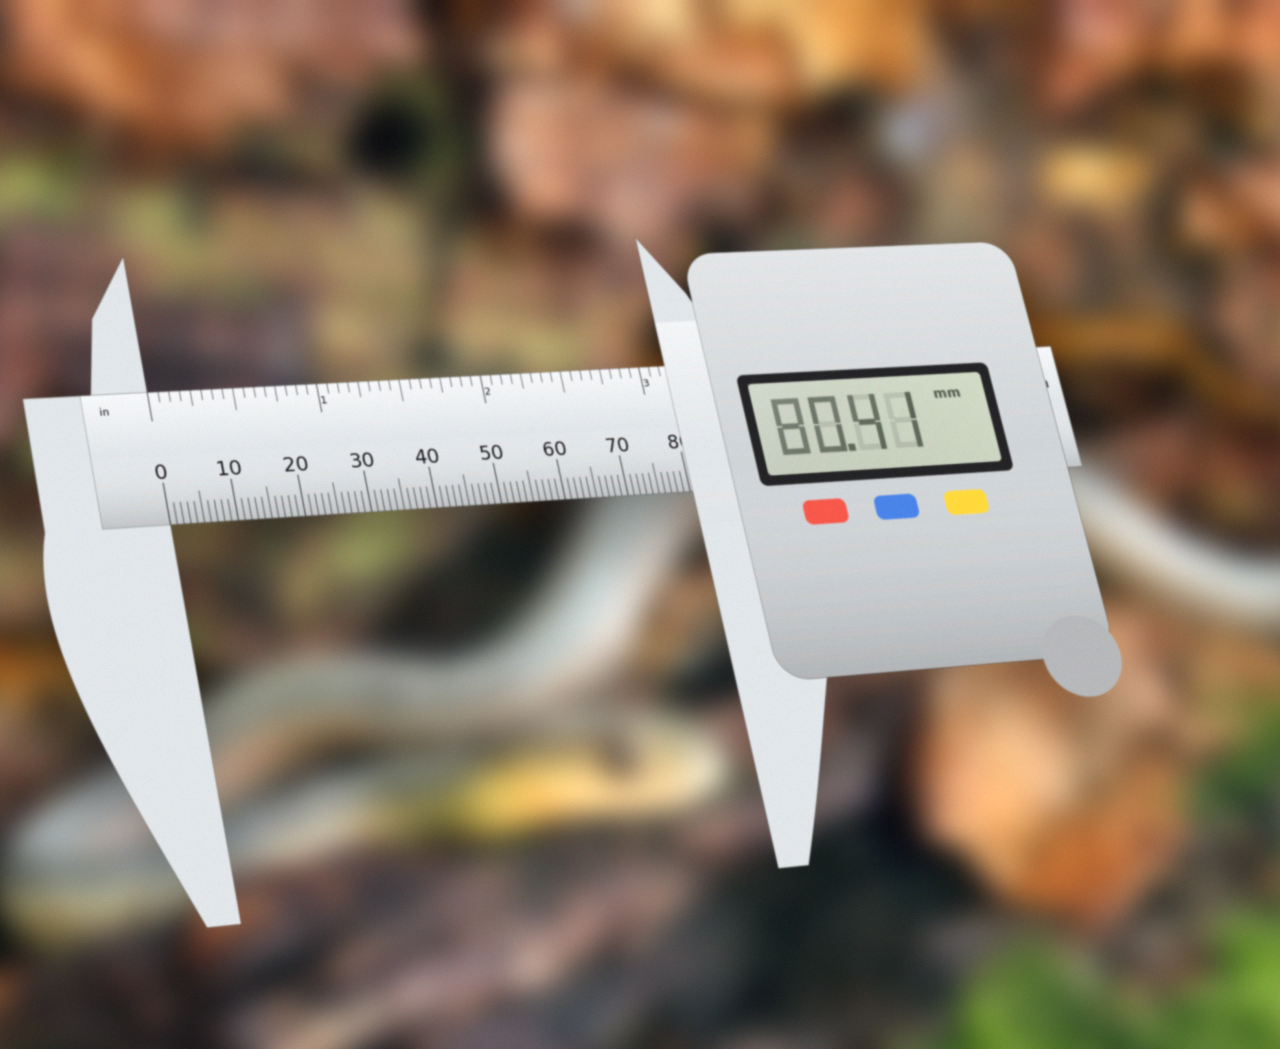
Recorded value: 80.41,mm
